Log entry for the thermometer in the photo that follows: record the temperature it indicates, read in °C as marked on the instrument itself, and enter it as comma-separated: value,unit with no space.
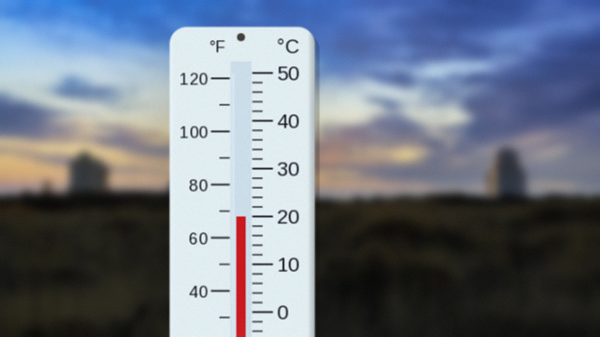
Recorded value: 20,°C
